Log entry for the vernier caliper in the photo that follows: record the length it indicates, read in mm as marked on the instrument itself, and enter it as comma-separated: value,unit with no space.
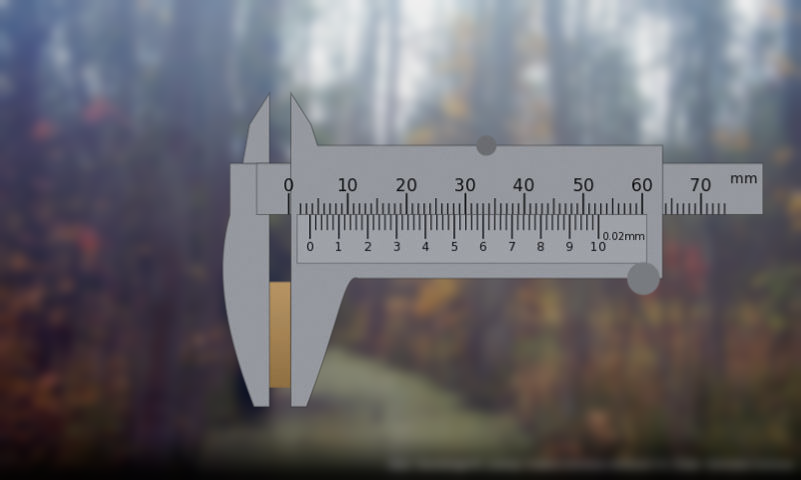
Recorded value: 3.6,mm
